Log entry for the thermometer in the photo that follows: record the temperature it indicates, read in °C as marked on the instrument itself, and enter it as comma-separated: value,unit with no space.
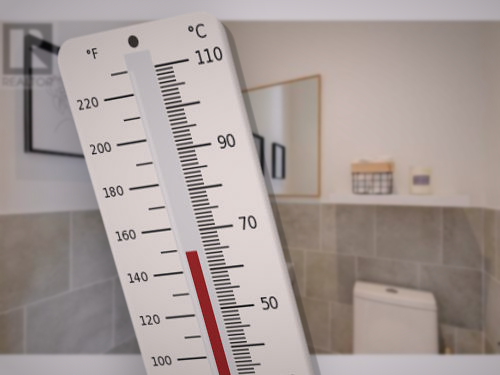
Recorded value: 65,°C
